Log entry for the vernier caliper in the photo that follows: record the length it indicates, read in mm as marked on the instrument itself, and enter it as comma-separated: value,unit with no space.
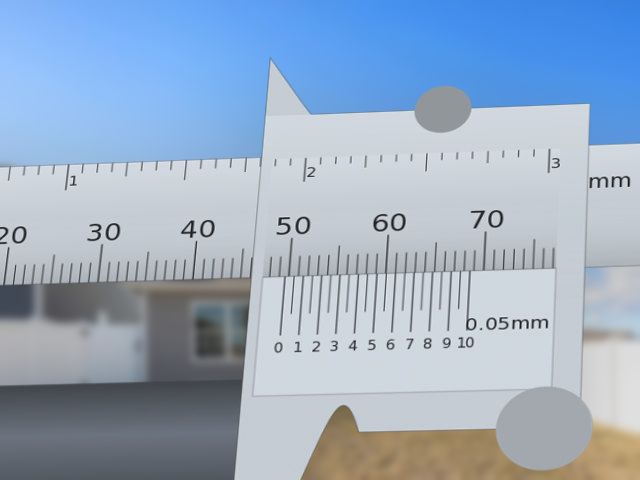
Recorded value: 49.6,mm
